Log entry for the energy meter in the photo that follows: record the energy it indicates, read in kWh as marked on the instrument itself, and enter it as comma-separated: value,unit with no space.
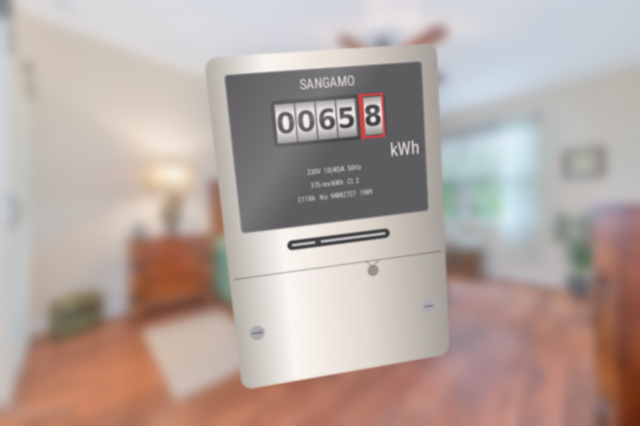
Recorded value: 65.8,kWh
